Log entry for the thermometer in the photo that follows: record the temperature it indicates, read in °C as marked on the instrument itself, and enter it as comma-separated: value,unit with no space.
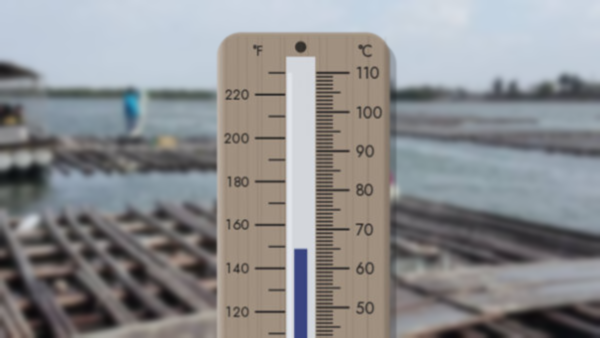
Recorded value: 65,°C
